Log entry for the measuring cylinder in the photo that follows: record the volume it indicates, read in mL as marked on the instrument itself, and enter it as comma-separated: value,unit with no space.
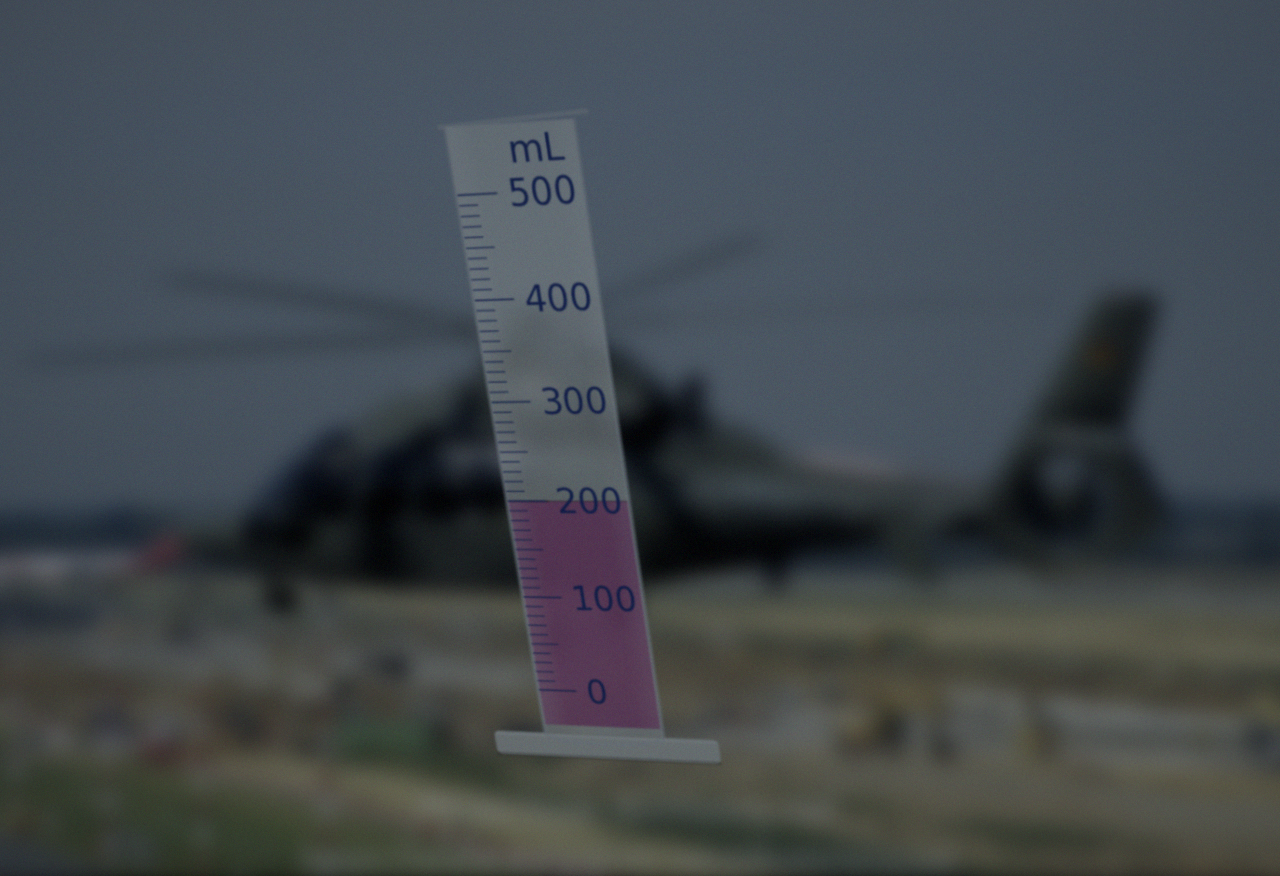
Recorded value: 200,mL
